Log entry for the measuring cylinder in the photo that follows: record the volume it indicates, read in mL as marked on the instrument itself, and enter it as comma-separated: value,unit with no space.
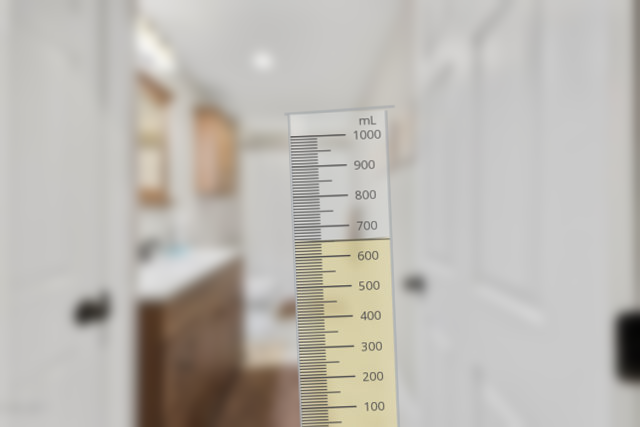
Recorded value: 650,mL
